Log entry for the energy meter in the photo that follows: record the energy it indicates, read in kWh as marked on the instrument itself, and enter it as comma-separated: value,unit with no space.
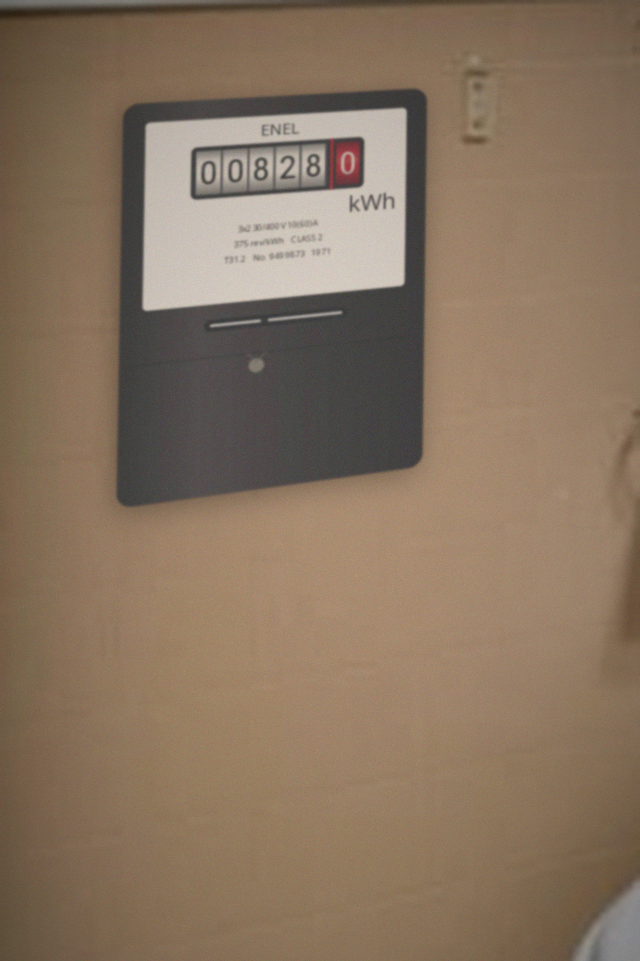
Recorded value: 828.0,kWh
